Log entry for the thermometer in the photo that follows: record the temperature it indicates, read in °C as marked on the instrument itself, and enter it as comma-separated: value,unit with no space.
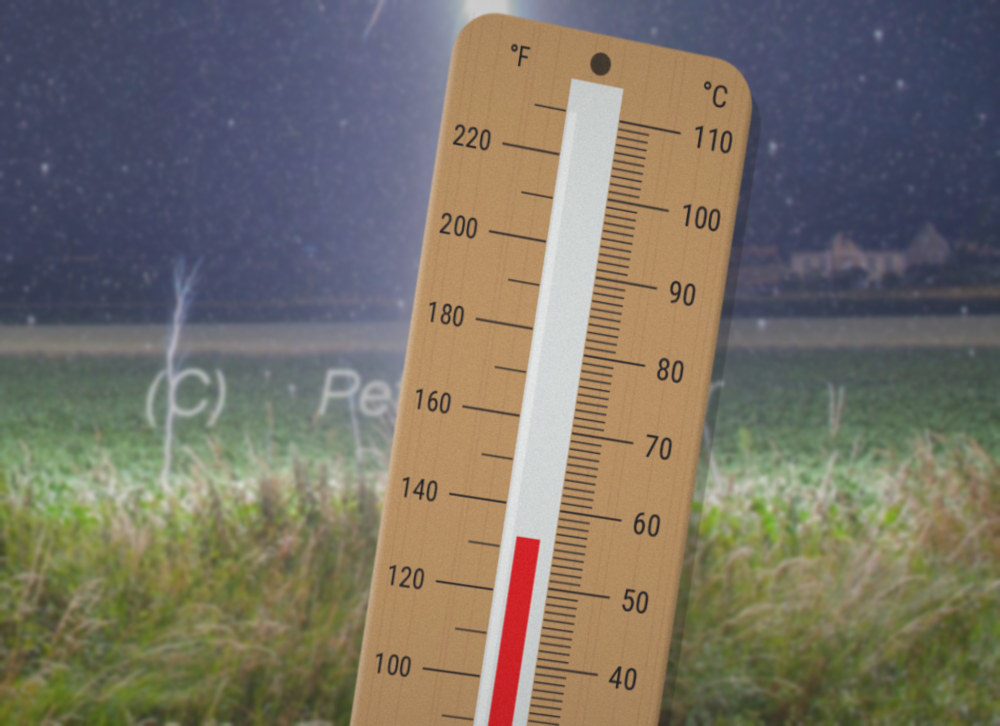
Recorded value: 56,°C
